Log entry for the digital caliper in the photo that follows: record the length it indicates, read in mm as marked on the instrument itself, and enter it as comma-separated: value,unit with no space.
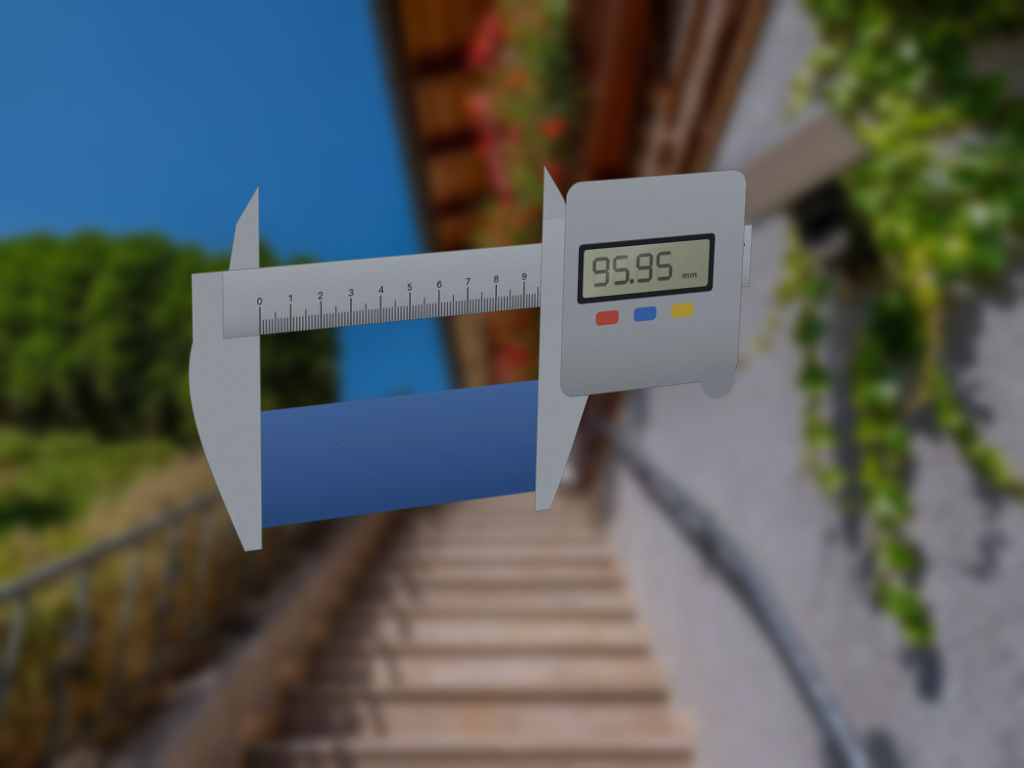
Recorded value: 95.95,mm
